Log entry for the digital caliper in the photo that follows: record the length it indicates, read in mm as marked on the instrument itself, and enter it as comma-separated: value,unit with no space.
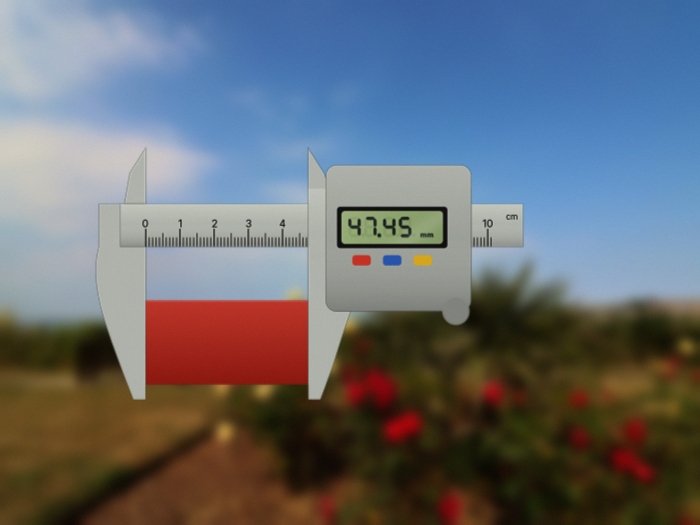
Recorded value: 47.45,mm
